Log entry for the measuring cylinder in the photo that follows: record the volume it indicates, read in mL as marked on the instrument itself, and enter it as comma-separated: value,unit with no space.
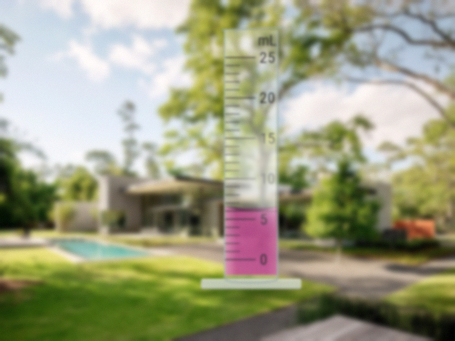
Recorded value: 6,mL
